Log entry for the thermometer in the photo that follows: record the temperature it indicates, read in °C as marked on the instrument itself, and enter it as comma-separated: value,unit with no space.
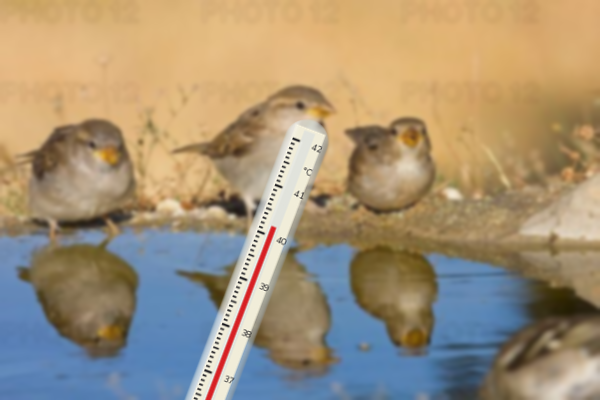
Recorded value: 40.2,°C
